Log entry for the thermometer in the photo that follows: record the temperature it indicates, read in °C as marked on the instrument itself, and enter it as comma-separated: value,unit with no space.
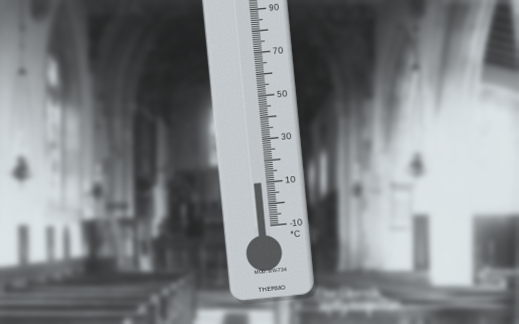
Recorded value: 10,°C
